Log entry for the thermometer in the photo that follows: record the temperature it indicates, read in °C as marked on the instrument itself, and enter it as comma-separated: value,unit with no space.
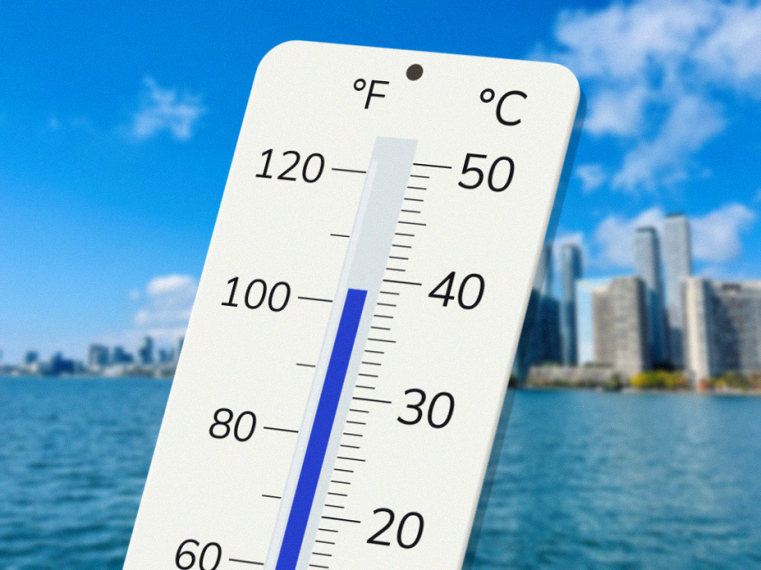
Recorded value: 39,°C
